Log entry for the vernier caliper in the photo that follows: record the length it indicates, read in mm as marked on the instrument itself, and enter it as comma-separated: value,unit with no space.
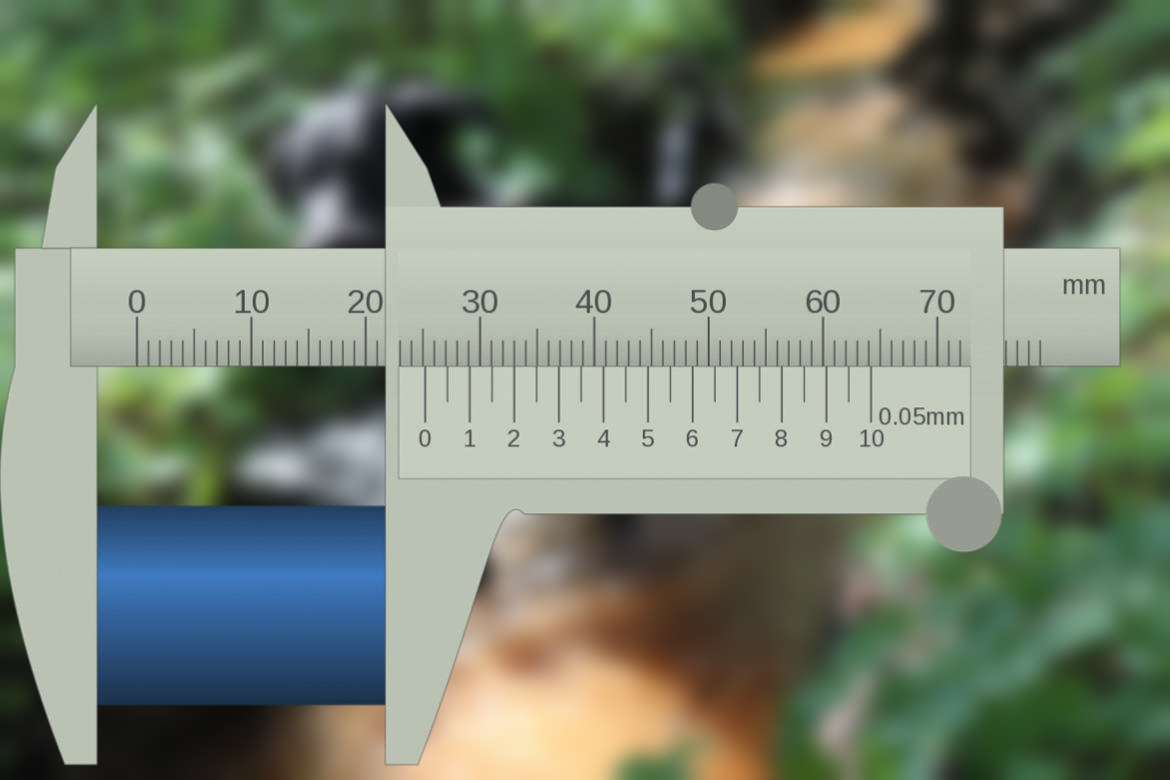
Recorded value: 25.2,mm
